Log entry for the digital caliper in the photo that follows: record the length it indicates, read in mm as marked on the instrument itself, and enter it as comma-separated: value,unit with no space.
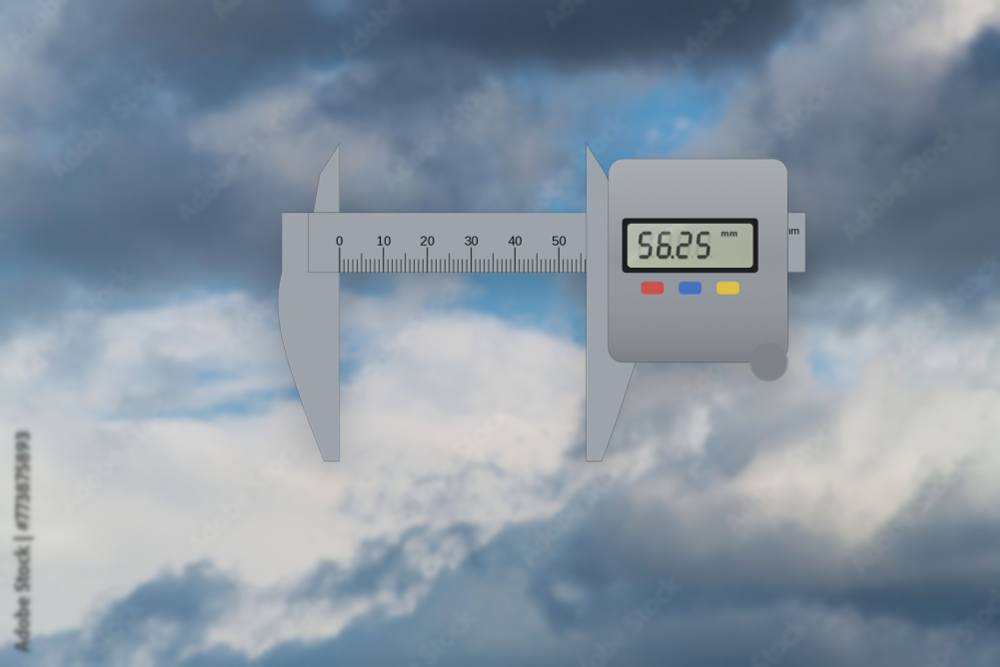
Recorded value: 56.25,mm
